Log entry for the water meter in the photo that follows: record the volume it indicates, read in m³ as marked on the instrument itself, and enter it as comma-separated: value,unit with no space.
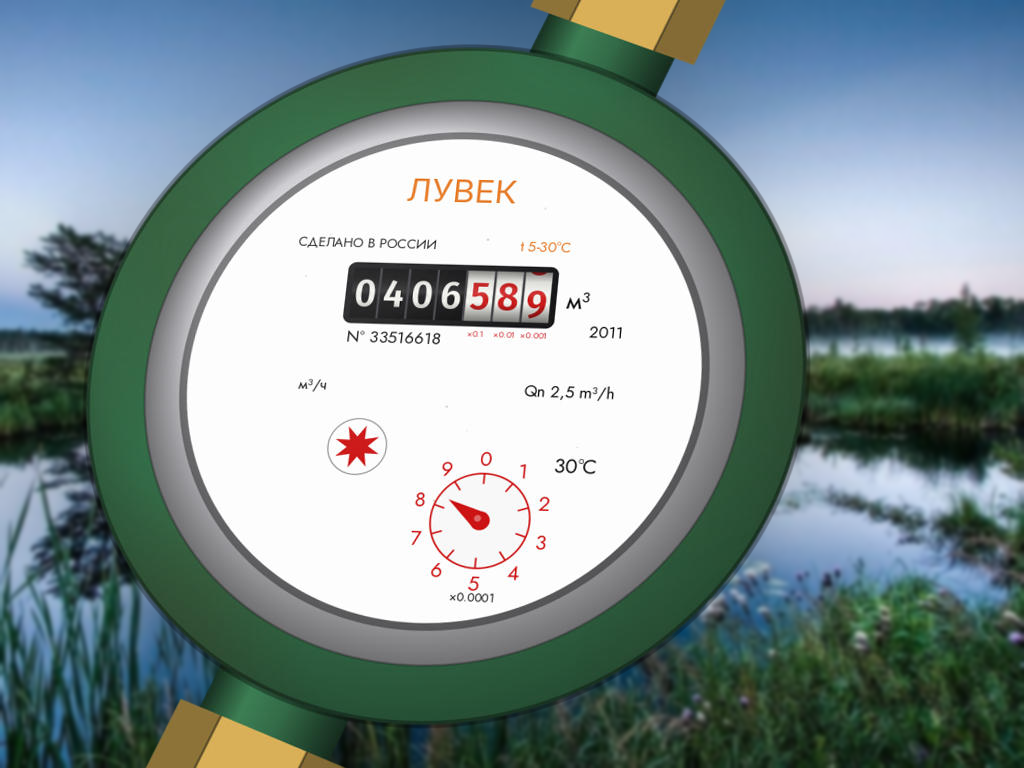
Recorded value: 406.5888,m³
